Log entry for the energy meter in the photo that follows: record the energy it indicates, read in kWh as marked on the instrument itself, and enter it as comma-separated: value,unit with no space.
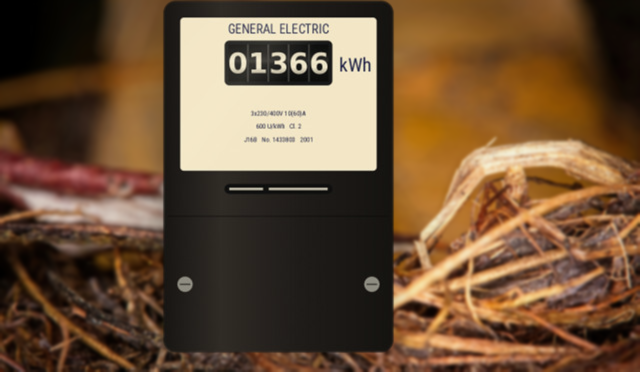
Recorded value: 1366,kWh
